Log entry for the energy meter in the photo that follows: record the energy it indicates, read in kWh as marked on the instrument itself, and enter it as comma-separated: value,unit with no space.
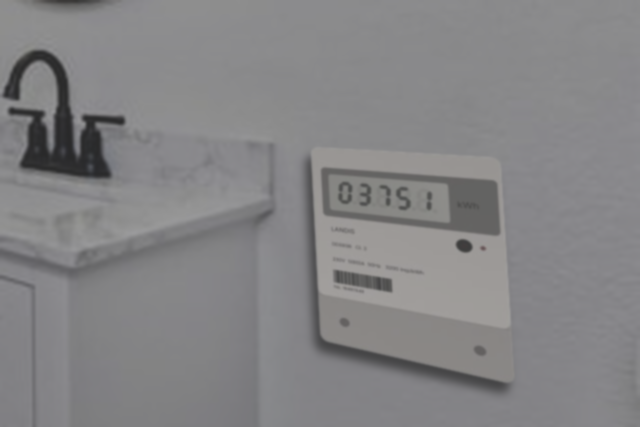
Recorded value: 3751,kWh
